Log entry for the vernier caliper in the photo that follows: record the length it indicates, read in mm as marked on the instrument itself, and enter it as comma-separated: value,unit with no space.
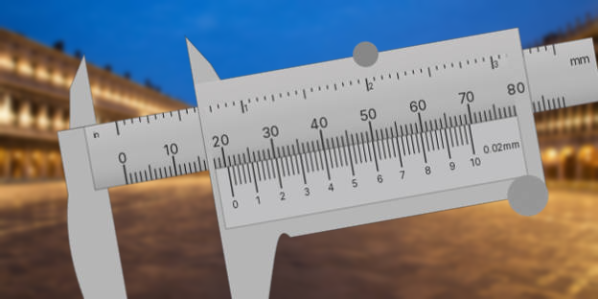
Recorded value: 20.5,mm
